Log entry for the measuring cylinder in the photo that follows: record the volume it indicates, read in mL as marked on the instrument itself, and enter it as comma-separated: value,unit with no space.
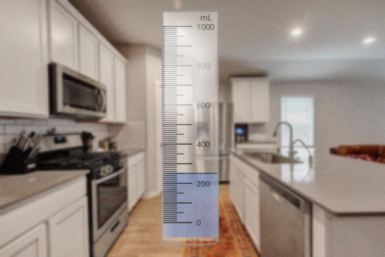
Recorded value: 250,mL
